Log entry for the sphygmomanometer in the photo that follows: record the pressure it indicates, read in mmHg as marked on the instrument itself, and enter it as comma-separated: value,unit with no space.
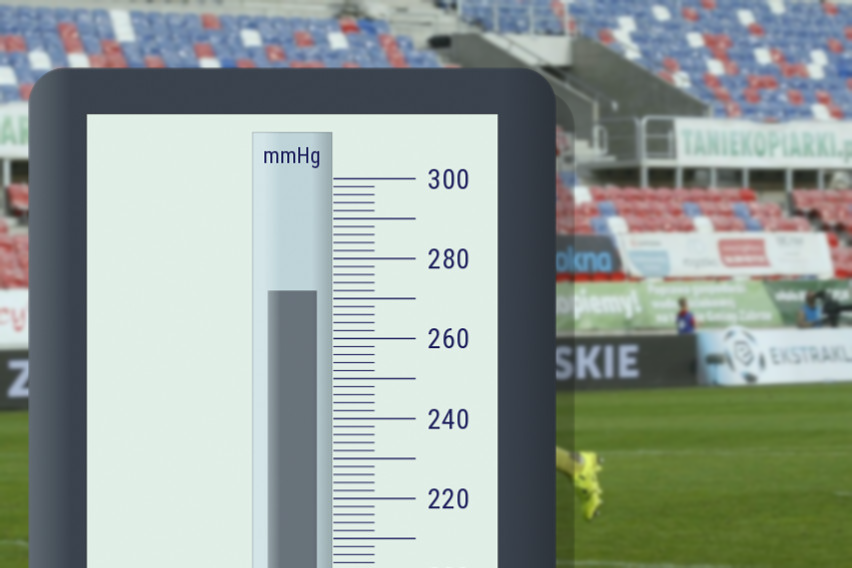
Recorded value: 272,mmHg
